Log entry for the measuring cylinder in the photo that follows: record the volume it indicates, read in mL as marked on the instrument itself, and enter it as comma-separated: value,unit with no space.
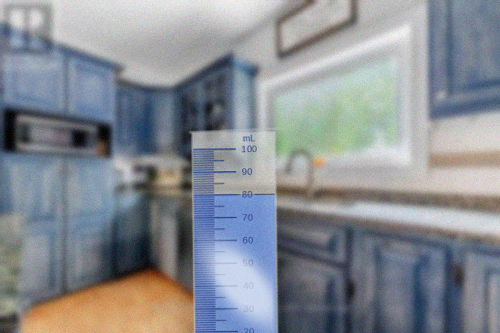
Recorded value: 80,mL
